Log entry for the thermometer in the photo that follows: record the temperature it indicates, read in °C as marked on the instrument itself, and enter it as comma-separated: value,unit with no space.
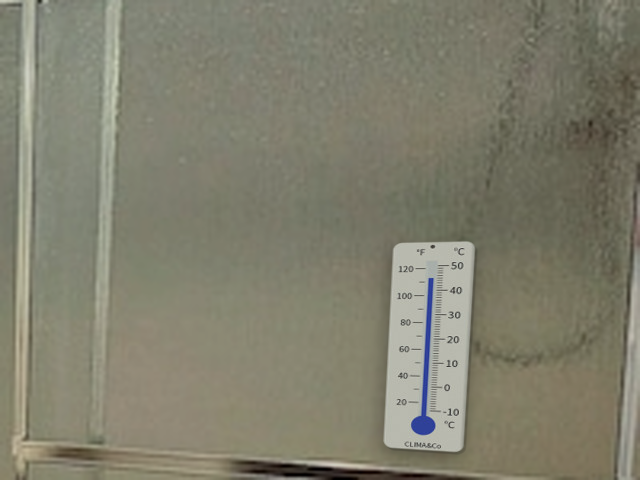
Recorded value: 45,°C
